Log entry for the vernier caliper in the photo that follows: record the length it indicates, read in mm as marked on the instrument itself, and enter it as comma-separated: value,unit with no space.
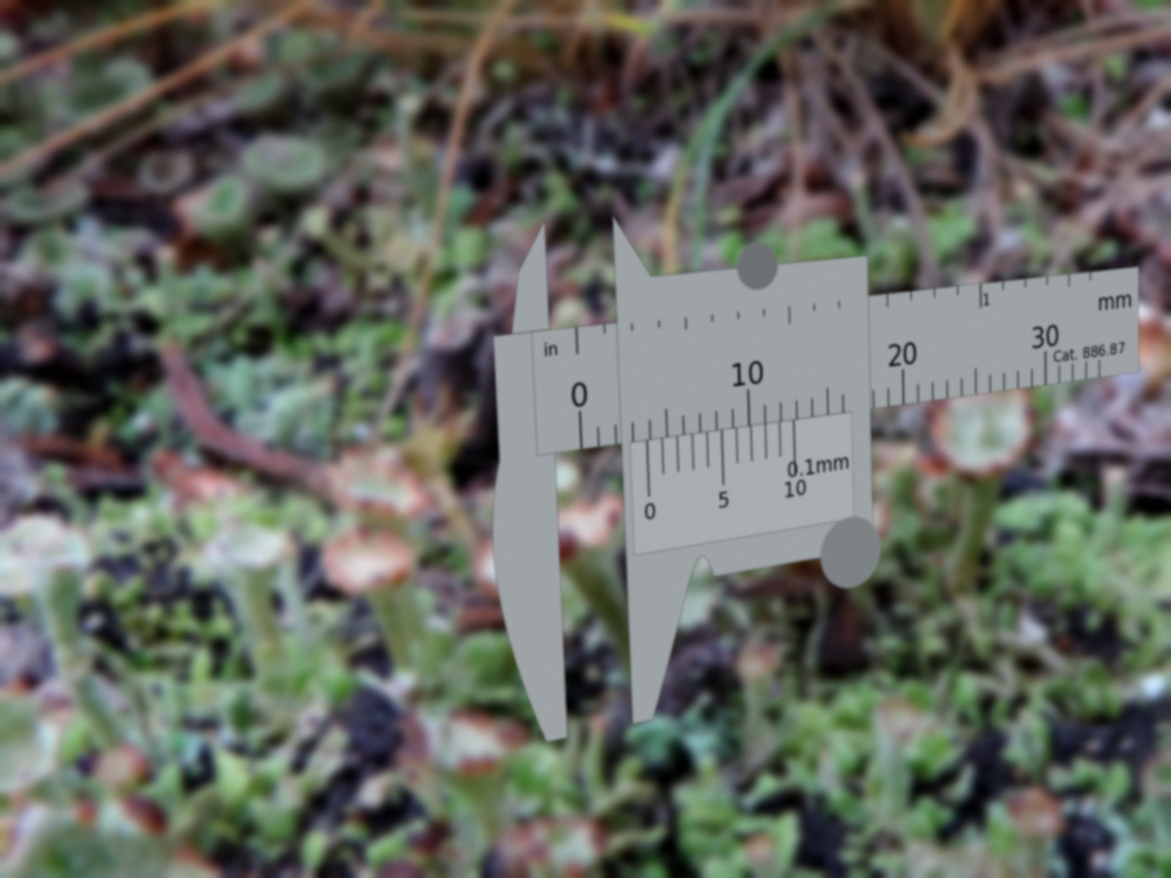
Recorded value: 3.8,mm
